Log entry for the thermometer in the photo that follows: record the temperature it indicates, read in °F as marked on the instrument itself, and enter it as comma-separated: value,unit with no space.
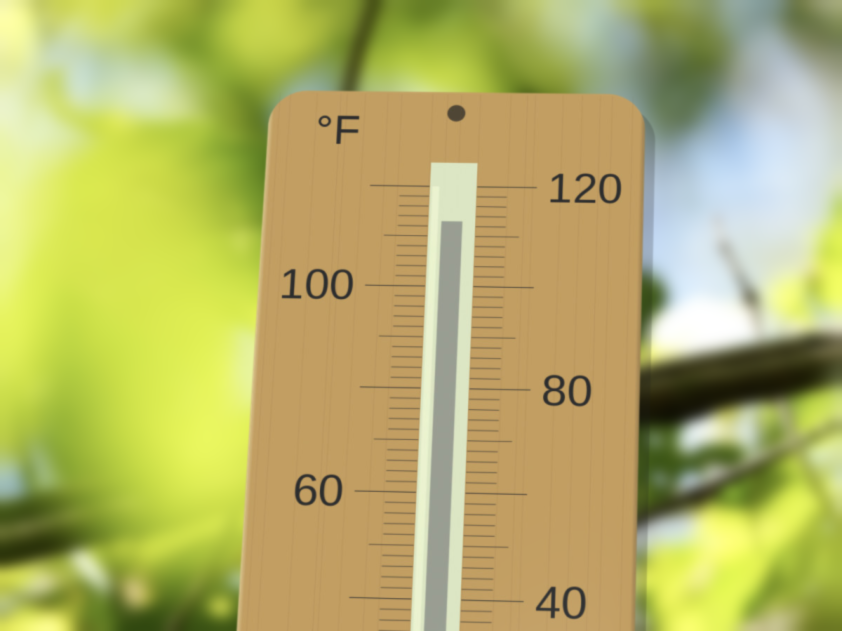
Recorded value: 113,°F
